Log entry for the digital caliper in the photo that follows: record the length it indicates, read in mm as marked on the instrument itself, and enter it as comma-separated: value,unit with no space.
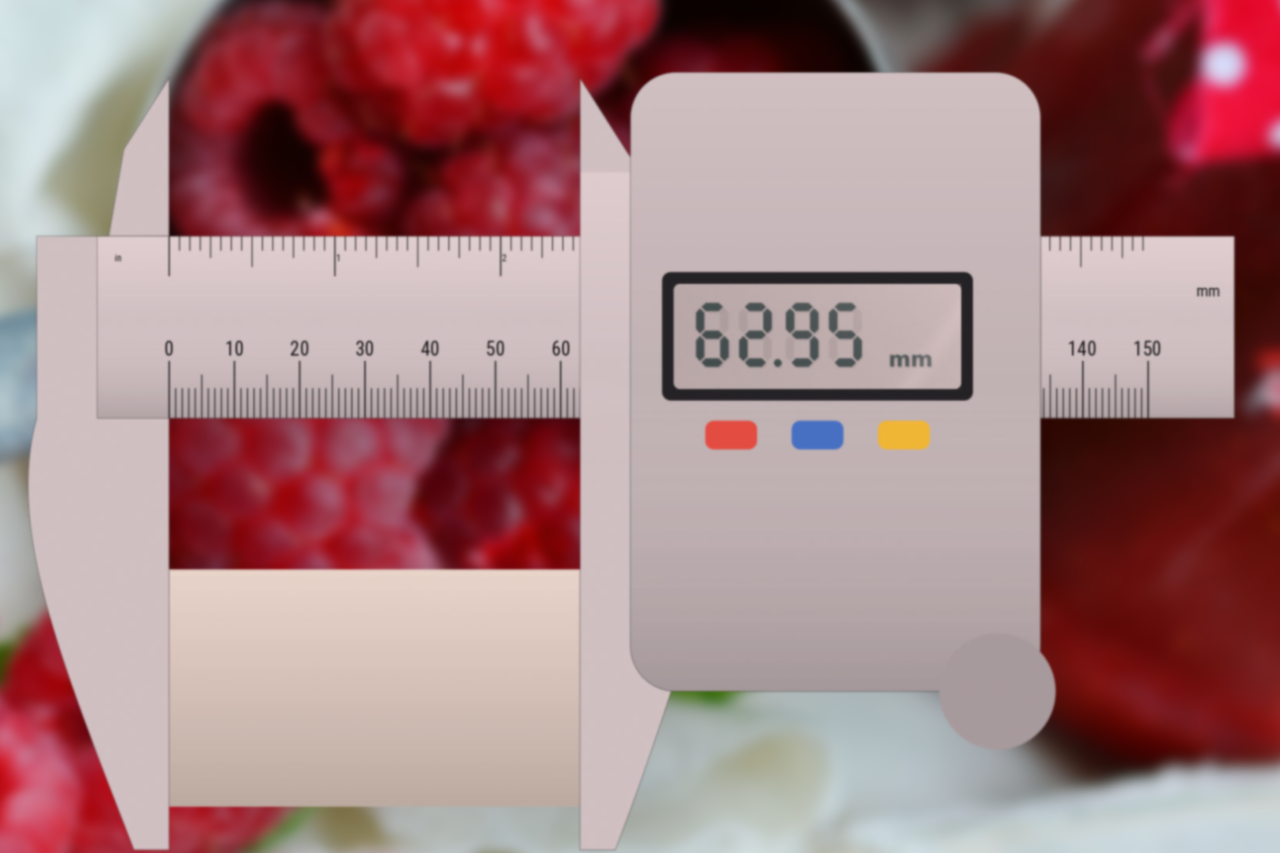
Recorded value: 62.95,mm
